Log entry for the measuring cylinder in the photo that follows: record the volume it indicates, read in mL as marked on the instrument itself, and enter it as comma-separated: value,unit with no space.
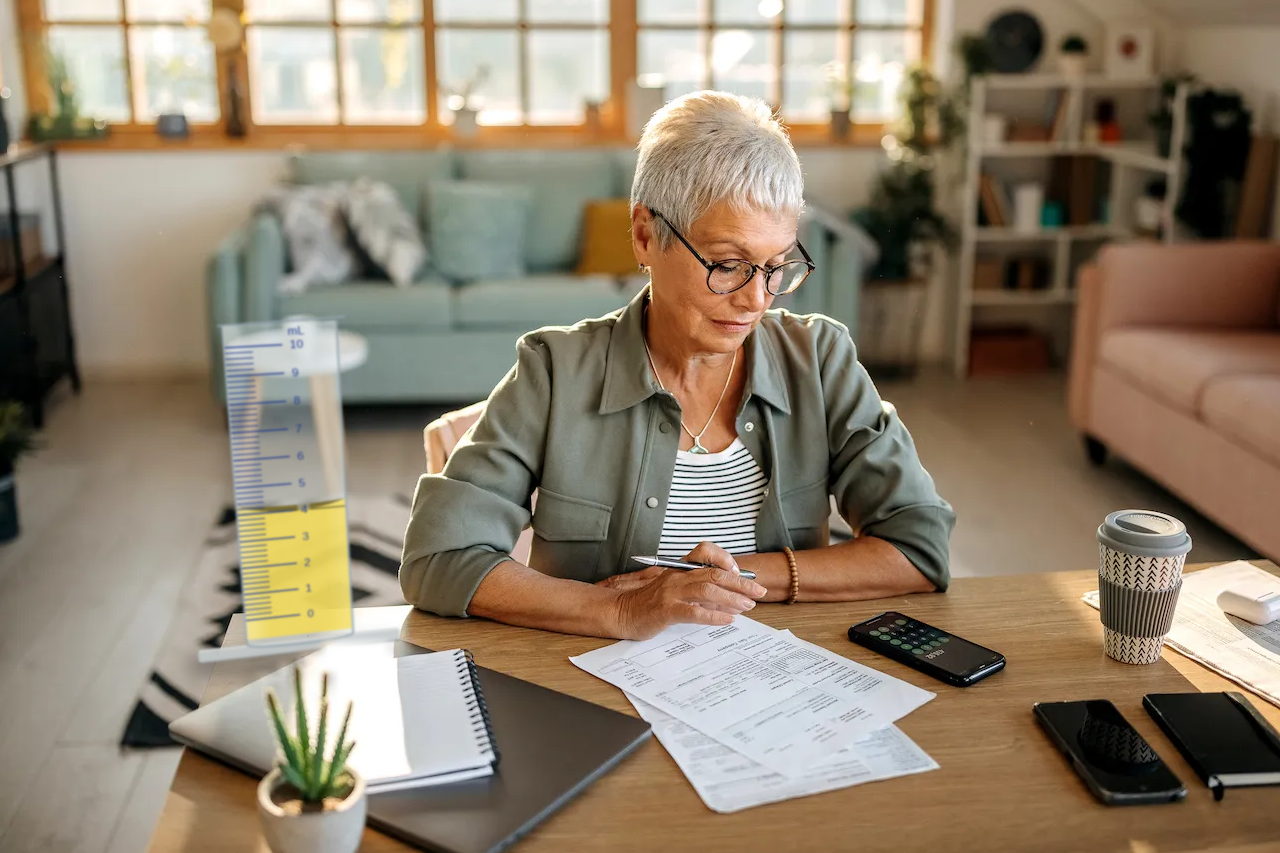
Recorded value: 4,mL
